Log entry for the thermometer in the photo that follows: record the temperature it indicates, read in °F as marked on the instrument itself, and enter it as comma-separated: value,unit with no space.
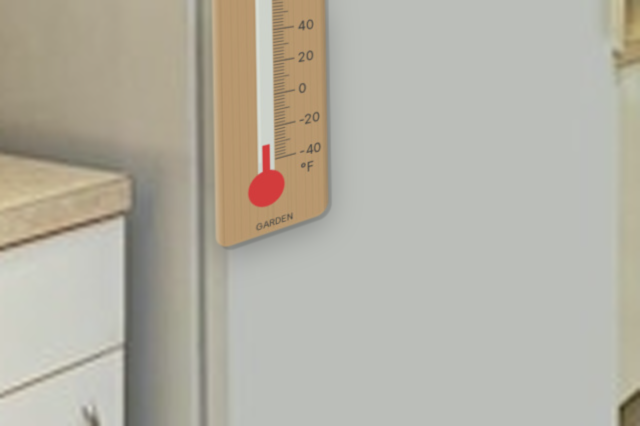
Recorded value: -30,°F
